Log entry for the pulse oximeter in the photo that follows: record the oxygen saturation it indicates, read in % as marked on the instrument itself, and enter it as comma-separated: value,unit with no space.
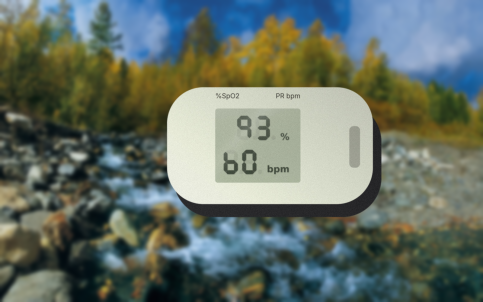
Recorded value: 93,%
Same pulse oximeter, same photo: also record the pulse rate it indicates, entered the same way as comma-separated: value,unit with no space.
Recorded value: 60,bpm
